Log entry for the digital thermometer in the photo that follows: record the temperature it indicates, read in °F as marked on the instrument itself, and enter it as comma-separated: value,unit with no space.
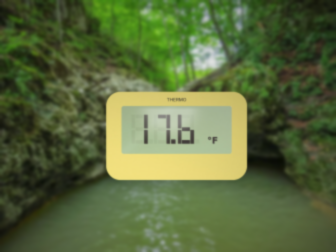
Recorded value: 17.6,°F
